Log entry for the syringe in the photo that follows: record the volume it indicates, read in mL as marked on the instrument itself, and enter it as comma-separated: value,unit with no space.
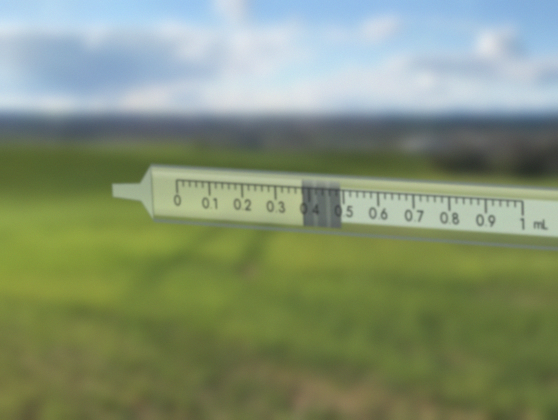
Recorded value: 0.38,mL
